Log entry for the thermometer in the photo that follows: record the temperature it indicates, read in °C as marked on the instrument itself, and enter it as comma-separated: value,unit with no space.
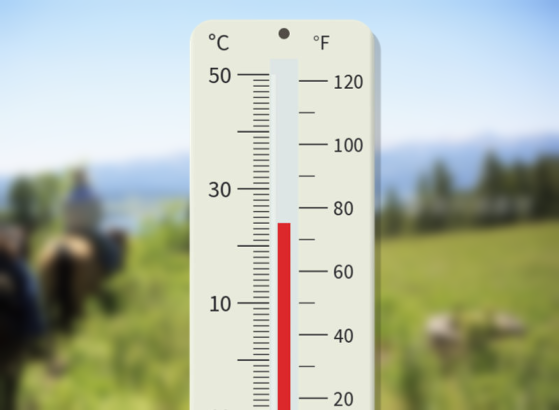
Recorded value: 24,°C
